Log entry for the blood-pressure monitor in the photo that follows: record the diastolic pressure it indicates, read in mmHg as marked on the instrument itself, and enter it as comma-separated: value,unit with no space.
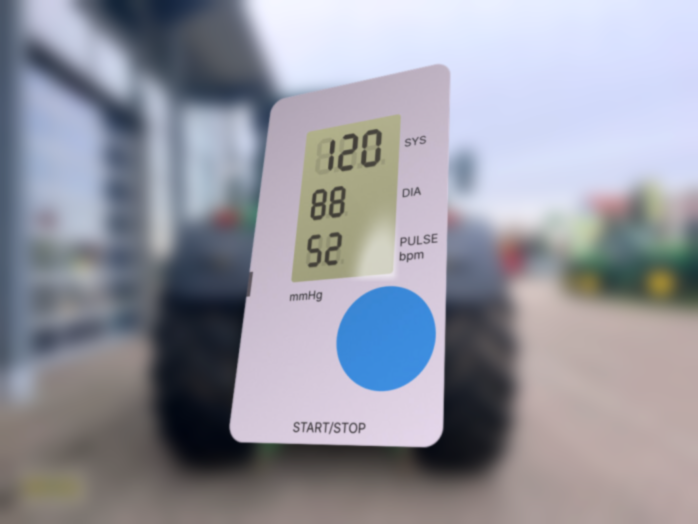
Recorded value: 88,mmHg
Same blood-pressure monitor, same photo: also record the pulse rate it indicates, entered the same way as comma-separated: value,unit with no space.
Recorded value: 52,bpm
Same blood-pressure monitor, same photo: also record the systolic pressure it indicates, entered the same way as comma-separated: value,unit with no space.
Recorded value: 120,mmHg
